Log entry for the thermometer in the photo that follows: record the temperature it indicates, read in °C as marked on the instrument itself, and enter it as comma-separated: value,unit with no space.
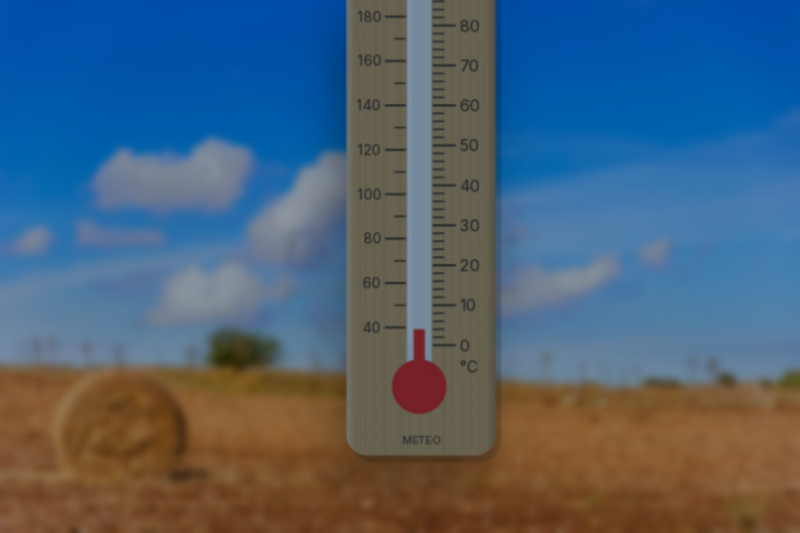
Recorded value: 4,°C
